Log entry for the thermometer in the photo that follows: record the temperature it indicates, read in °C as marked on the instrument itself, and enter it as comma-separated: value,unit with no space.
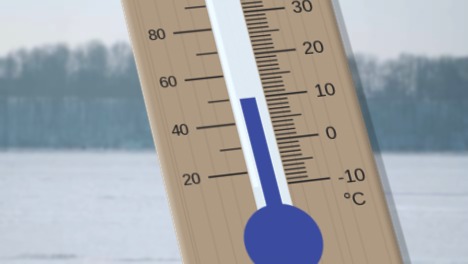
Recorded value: 10,°C
